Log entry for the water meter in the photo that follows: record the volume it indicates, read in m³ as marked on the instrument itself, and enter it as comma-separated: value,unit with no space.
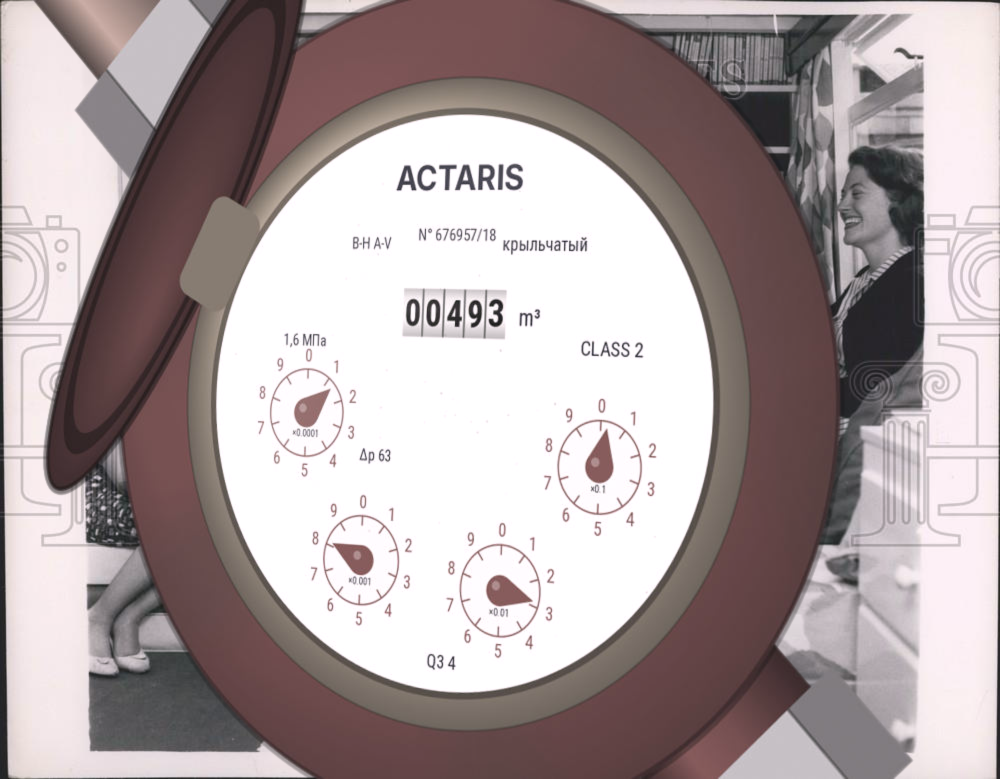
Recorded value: 493.0281,m³
